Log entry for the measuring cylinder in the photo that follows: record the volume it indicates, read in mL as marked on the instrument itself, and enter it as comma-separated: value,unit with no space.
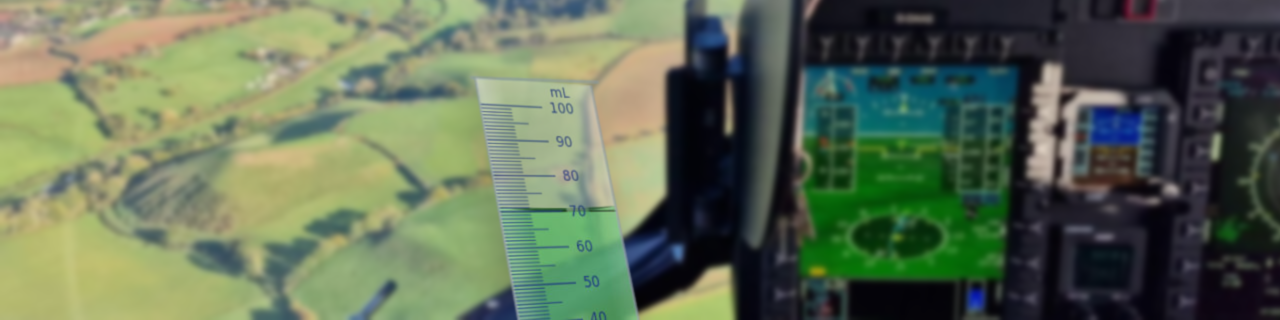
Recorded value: 70,mL
